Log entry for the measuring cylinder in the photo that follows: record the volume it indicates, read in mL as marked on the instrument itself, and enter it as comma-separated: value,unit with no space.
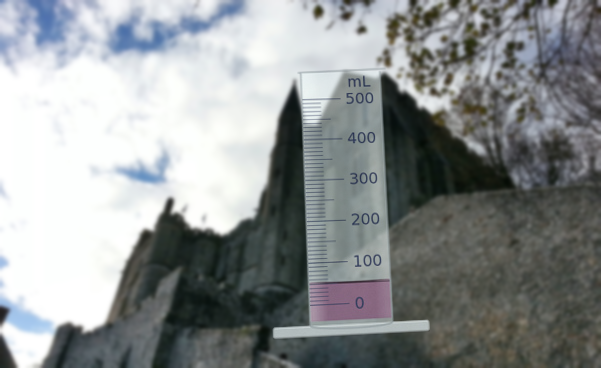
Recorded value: 50,mL
